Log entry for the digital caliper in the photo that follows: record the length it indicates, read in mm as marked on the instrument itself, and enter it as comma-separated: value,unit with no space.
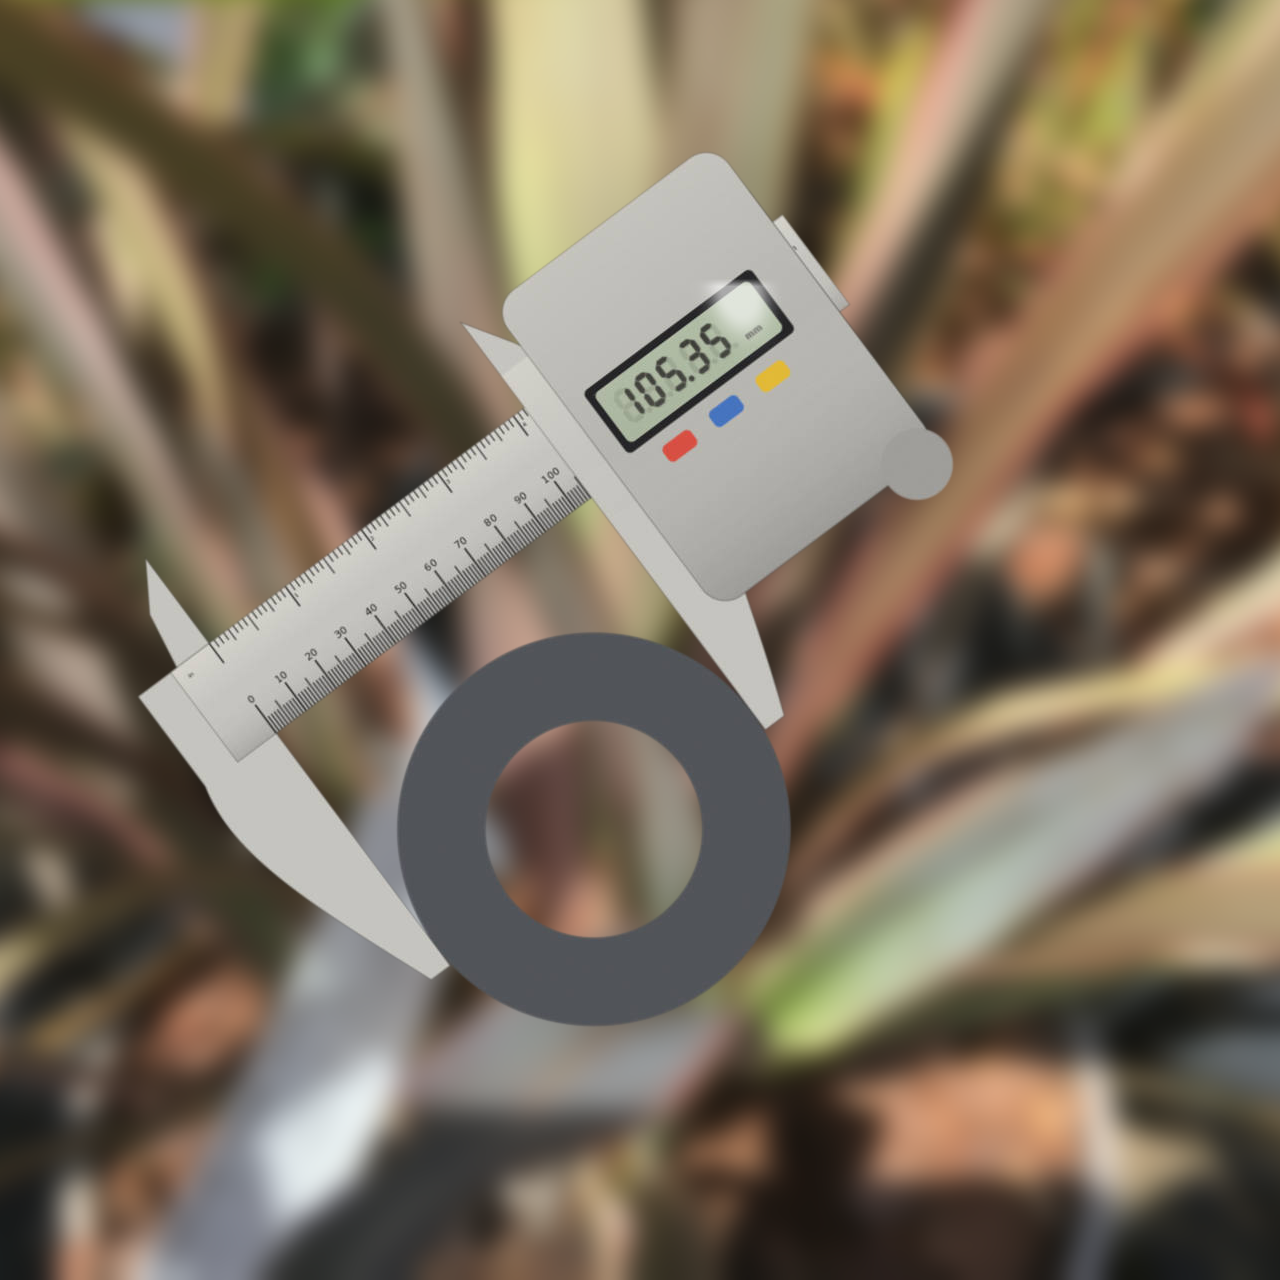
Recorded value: 105.35,mm
